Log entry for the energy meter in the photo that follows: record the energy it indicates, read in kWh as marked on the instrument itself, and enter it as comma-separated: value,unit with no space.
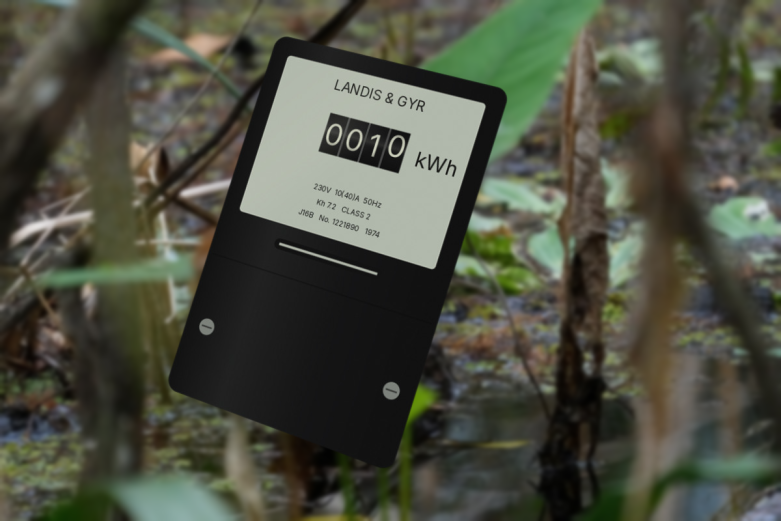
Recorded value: 10,kWh
